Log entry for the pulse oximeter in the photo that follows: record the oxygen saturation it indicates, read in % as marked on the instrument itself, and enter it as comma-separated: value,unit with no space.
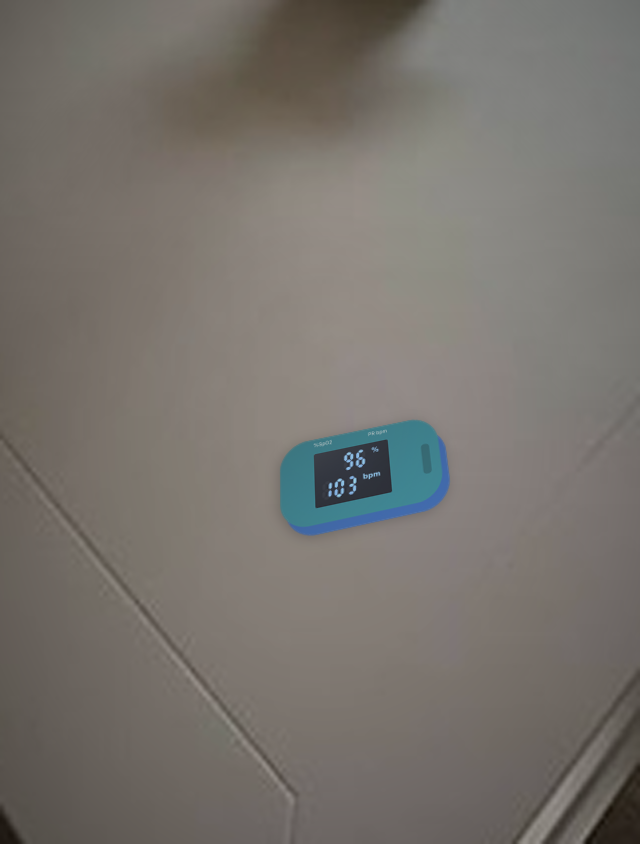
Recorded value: 96,%
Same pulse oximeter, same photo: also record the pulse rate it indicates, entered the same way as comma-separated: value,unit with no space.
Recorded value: 103,bpm
